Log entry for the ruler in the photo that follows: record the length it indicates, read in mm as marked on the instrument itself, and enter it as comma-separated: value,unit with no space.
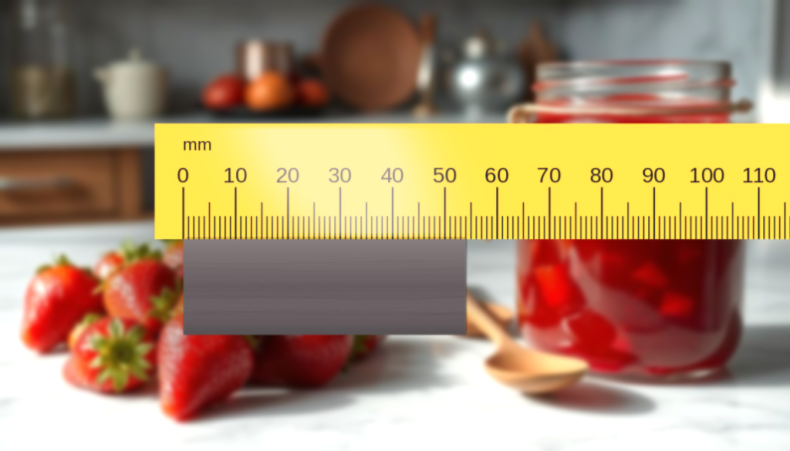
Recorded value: 54,mm
